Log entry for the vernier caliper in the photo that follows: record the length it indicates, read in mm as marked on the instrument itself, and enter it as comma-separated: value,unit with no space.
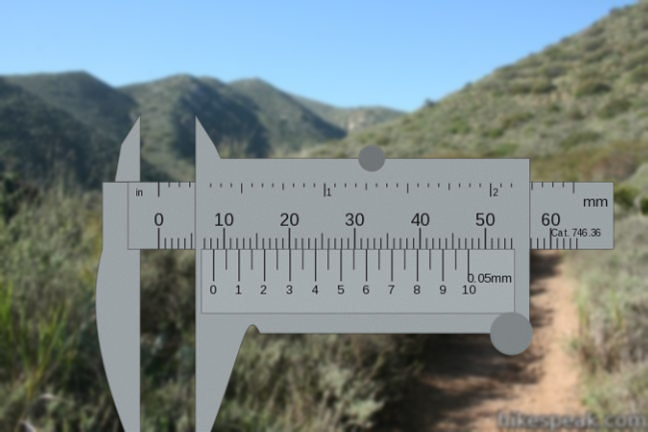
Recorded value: 8.4,mm
